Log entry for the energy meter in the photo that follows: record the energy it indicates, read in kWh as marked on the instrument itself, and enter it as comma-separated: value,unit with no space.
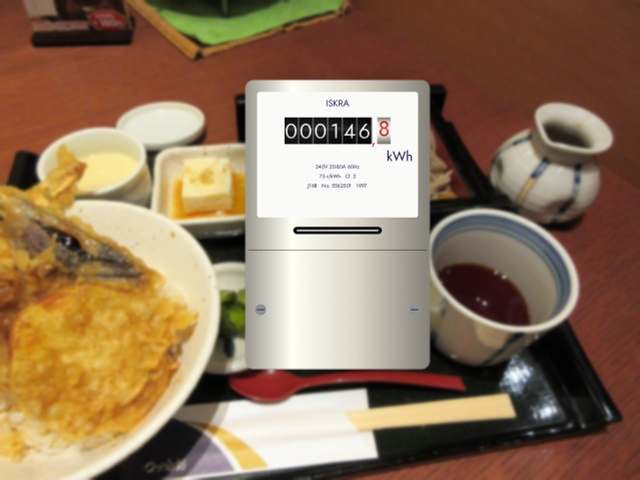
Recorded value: 146.8,kWh
